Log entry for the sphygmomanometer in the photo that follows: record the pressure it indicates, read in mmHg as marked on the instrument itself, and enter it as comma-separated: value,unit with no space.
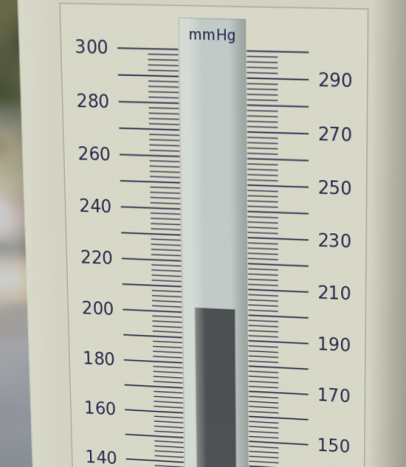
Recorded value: 202,mmHg
